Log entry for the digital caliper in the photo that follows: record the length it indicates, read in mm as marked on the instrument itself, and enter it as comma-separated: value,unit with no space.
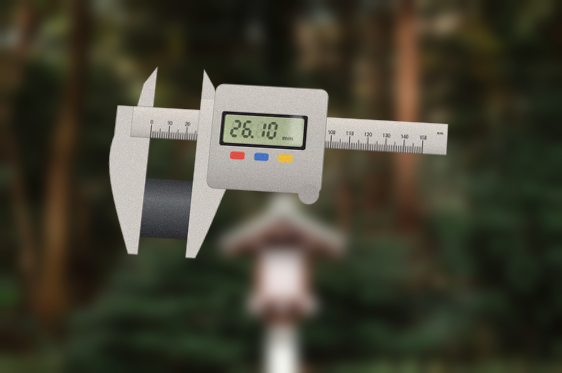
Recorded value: 26.10,mm
